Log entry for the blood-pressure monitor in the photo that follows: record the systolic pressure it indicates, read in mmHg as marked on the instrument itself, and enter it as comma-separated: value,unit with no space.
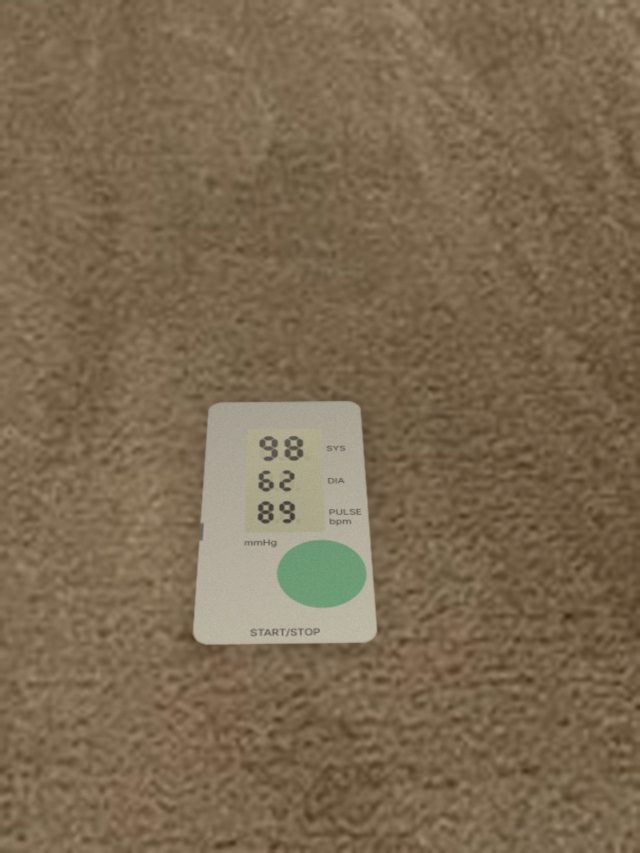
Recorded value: 98,mmHg
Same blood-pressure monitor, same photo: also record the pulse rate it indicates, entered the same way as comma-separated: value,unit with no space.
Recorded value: 89,bpm
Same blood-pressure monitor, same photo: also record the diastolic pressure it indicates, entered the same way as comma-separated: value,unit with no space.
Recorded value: 62,mmHg
